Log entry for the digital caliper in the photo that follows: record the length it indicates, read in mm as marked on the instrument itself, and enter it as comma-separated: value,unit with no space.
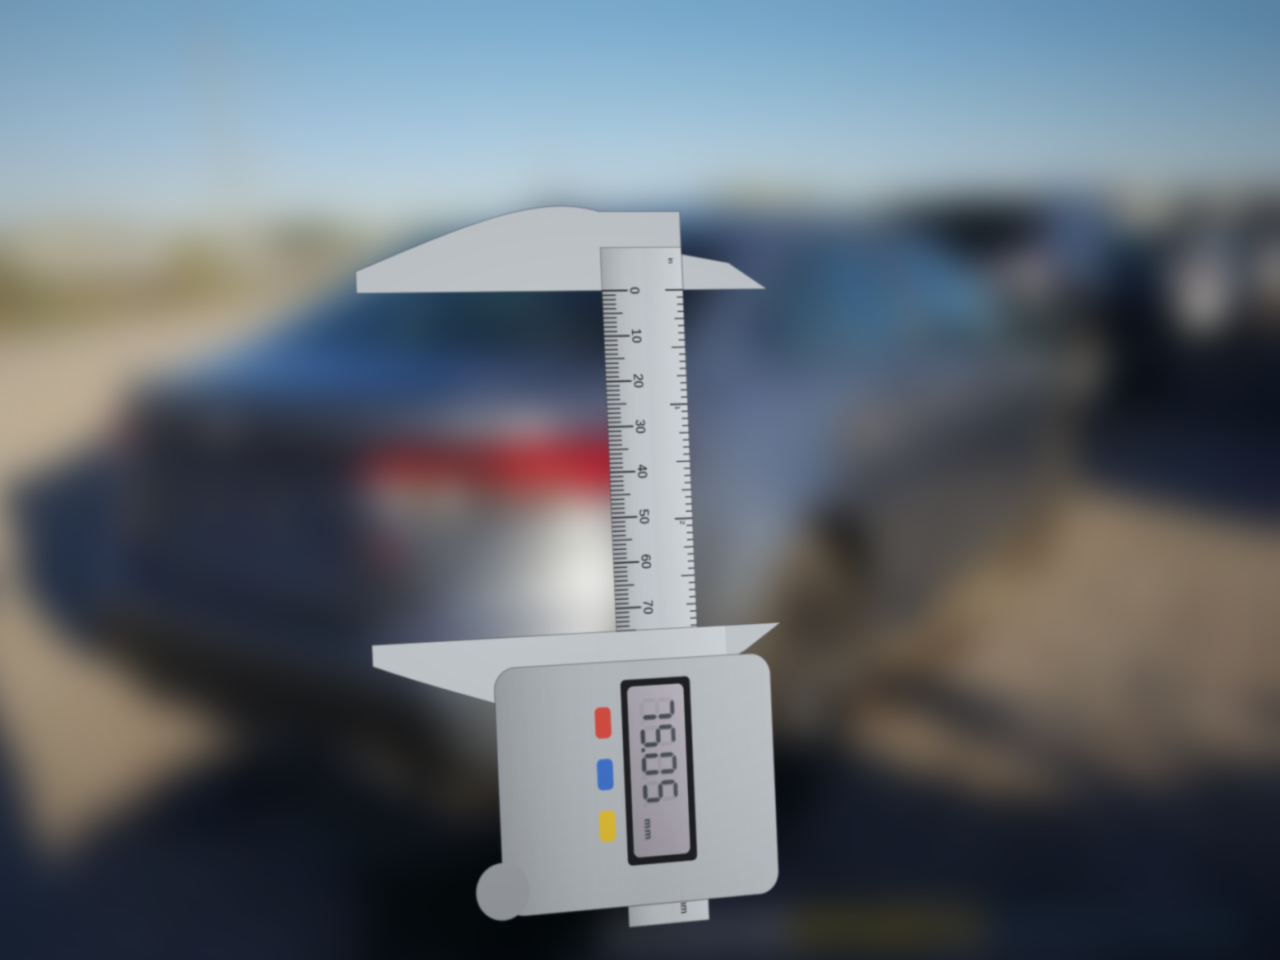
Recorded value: 75.05,mm
